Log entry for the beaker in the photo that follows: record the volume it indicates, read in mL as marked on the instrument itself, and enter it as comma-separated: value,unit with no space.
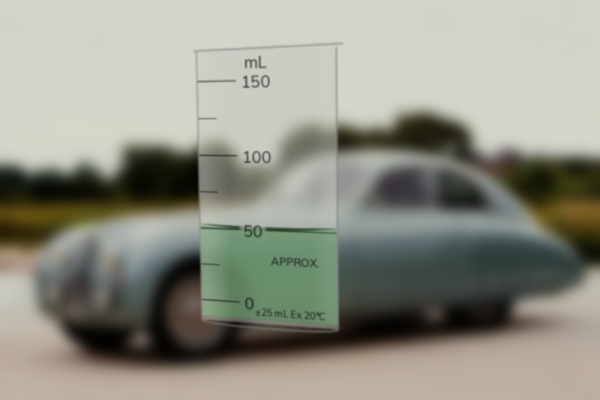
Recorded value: 50,mL
